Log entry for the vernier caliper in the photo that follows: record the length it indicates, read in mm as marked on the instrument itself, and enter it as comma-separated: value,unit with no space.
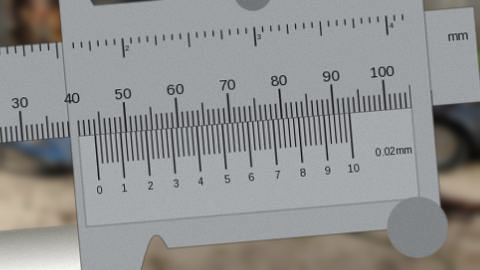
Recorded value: 44.0,mm
